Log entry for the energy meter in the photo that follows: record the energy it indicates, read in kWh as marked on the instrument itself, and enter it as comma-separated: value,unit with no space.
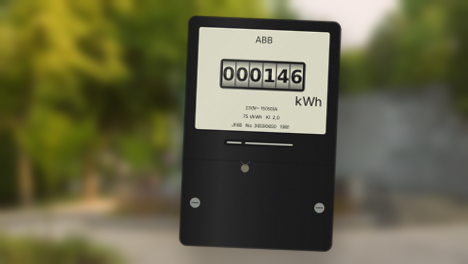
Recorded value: 146,kWh
